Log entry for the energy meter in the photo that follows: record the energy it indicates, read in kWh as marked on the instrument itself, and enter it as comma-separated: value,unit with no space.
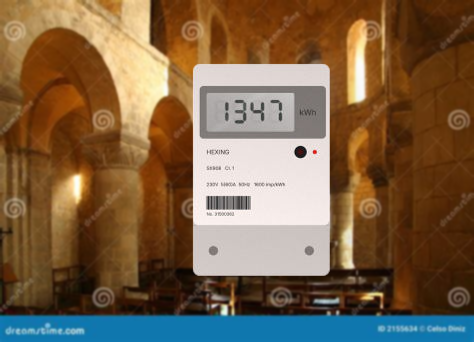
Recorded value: 1347,kWh
